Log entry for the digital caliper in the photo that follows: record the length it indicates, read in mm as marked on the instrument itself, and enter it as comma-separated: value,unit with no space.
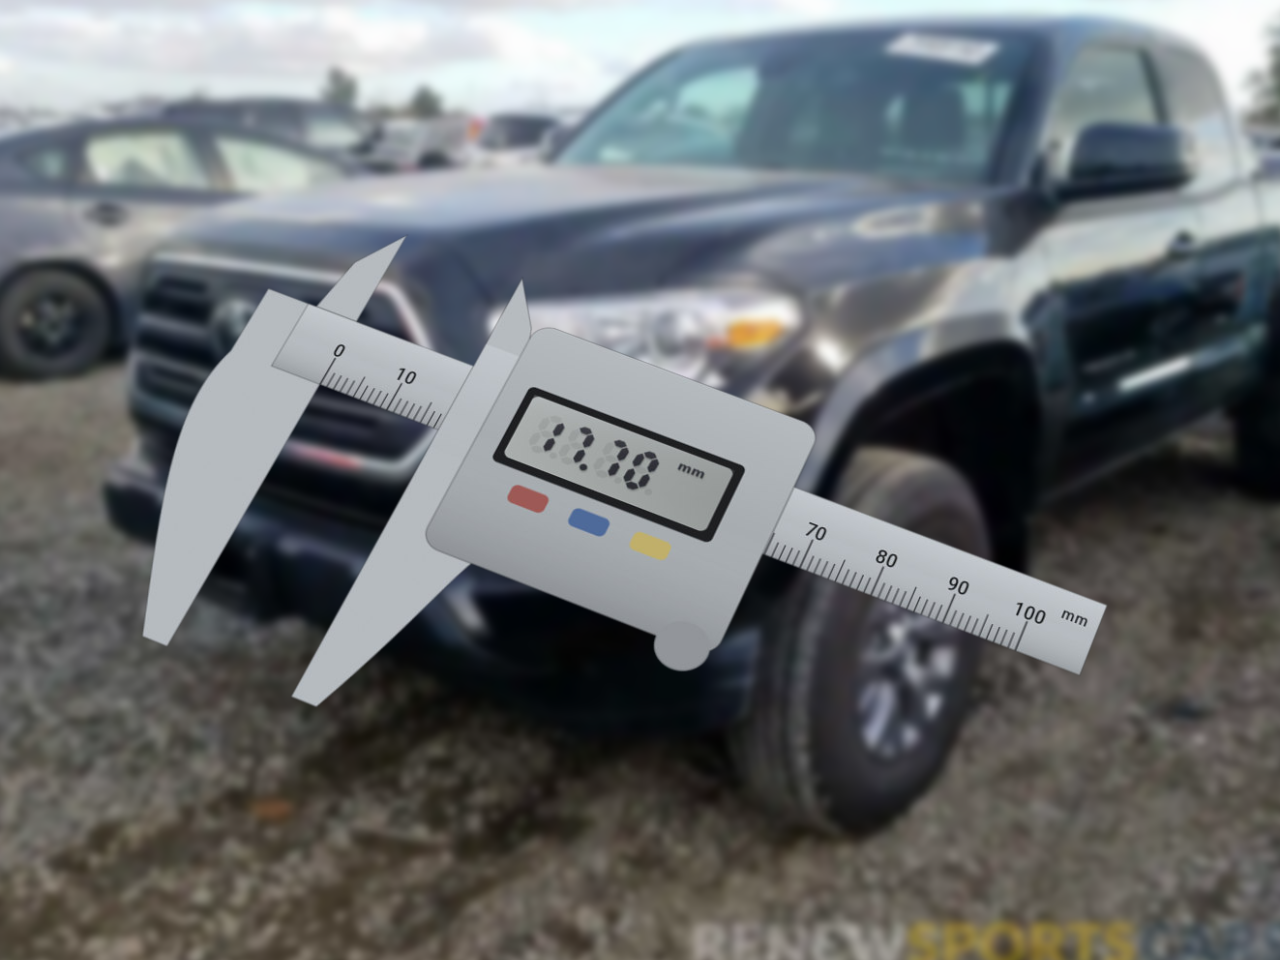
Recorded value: 17.70,mm
